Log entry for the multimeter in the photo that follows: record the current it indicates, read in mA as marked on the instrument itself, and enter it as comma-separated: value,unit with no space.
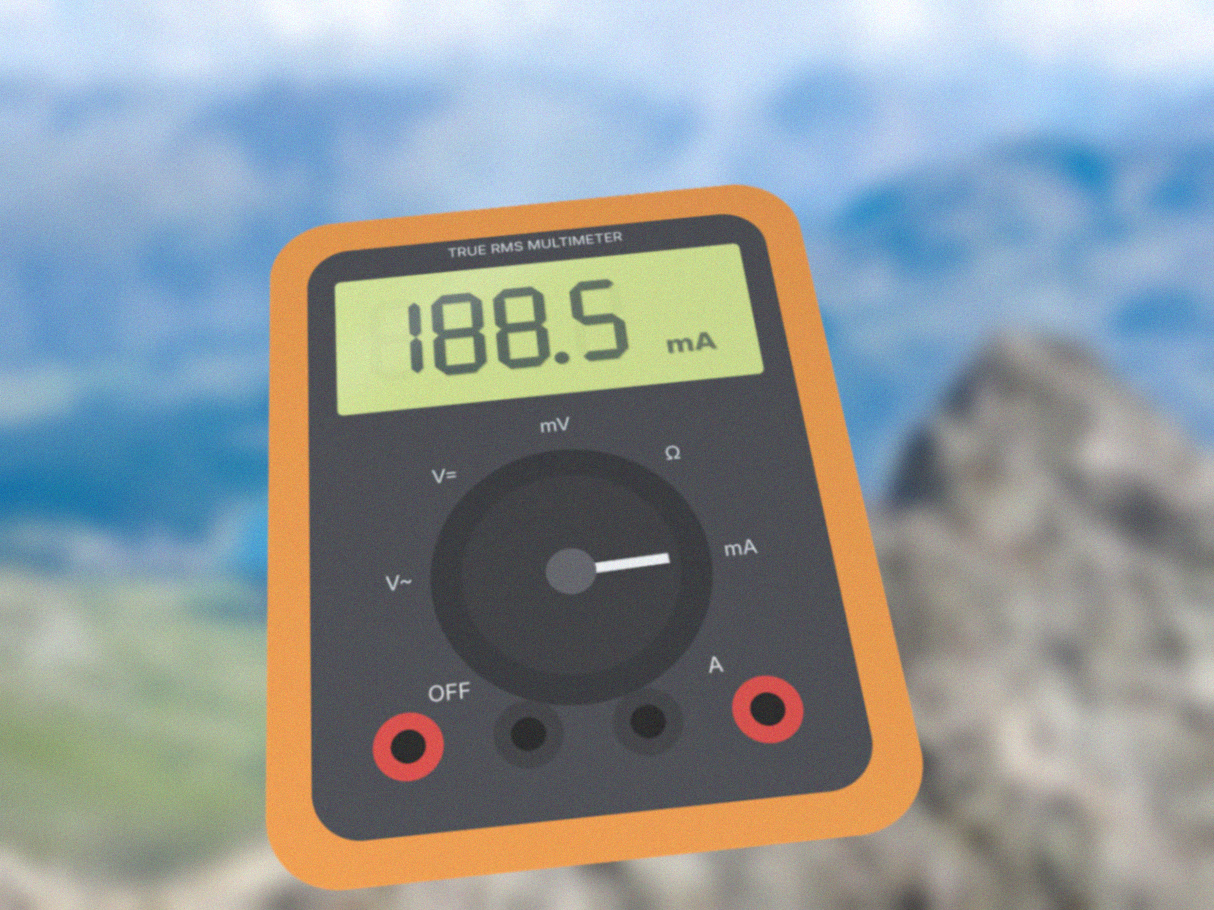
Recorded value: 188.5,mA
